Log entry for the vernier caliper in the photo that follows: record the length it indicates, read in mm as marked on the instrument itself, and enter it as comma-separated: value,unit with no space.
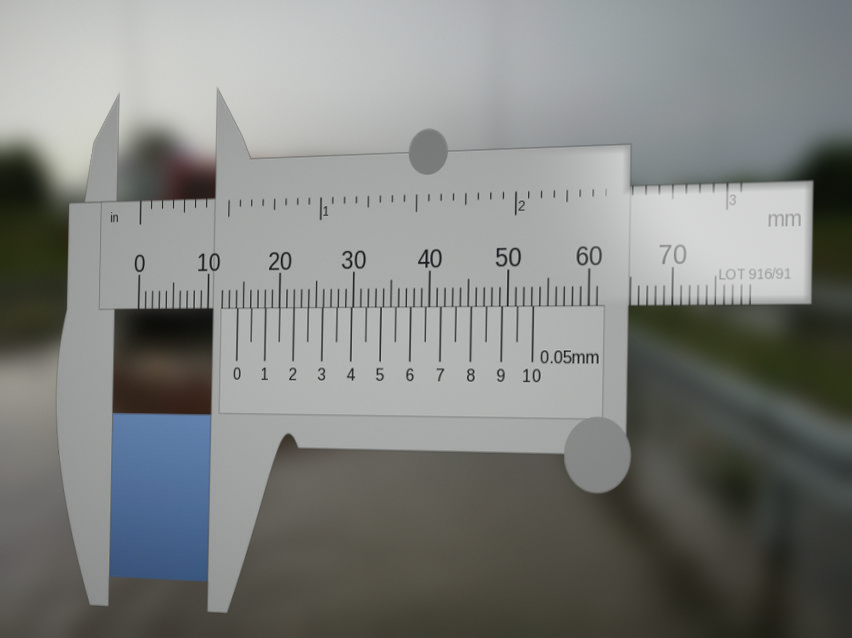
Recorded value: 14.2,mm
